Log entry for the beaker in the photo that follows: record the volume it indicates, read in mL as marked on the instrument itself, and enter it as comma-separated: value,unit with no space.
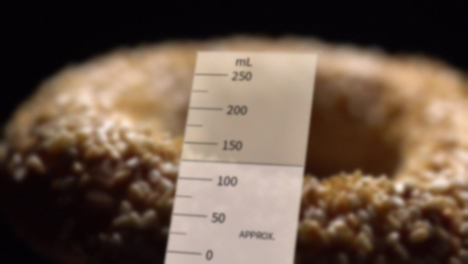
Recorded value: 125,mL
